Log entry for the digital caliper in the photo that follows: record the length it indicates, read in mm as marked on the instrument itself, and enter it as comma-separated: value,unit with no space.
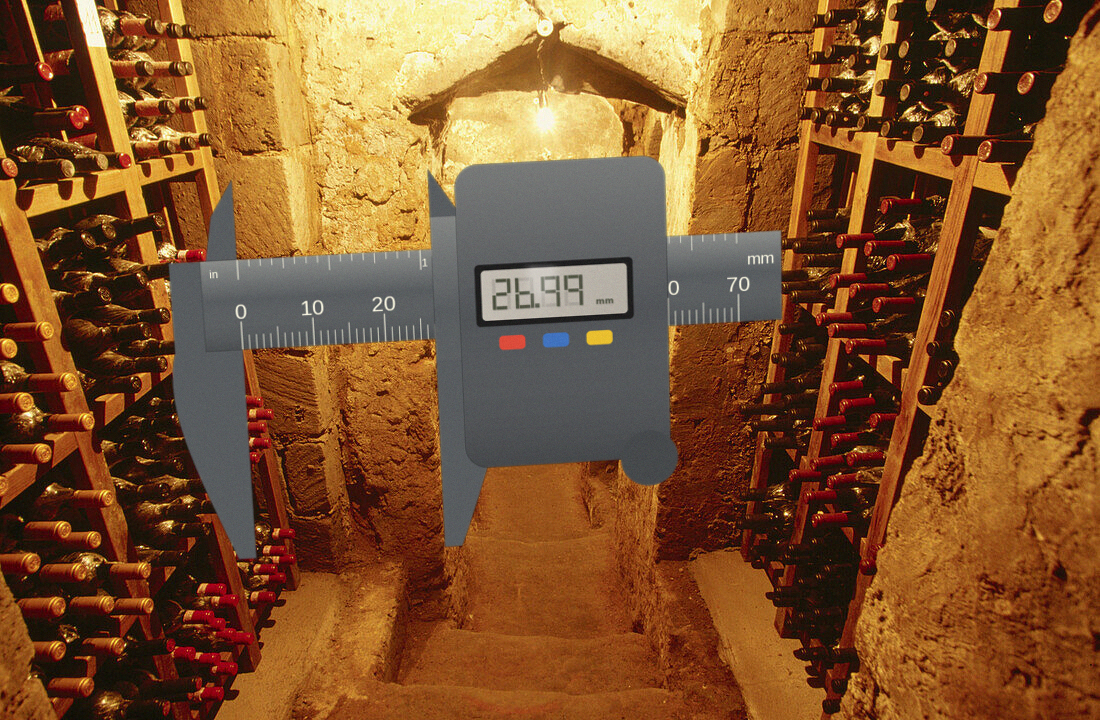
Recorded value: 26.99,mm
